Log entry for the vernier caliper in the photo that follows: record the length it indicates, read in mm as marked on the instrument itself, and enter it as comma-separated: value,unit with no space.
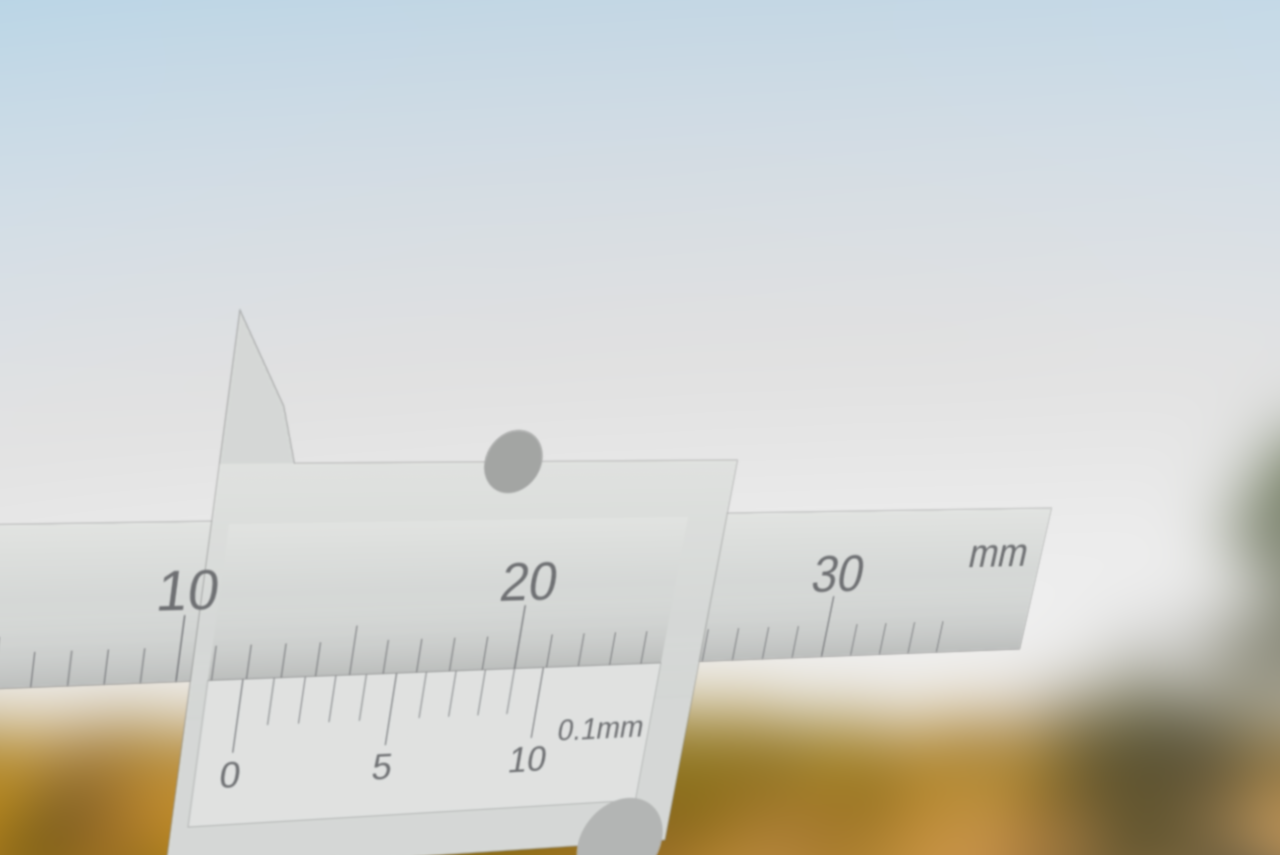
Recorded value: 11.9,mm
